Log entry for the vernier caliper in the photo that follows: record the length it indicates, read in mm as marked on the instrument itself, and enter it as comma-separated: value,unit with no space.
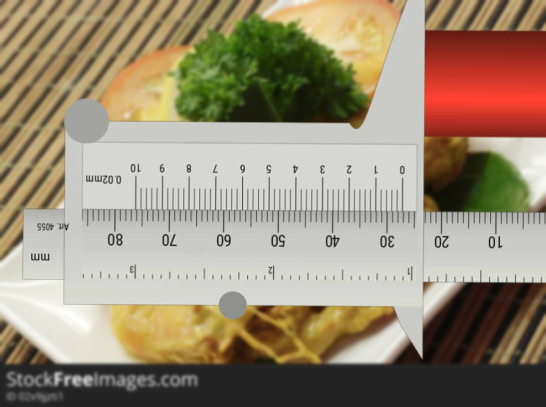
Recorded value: 27.2,mm
